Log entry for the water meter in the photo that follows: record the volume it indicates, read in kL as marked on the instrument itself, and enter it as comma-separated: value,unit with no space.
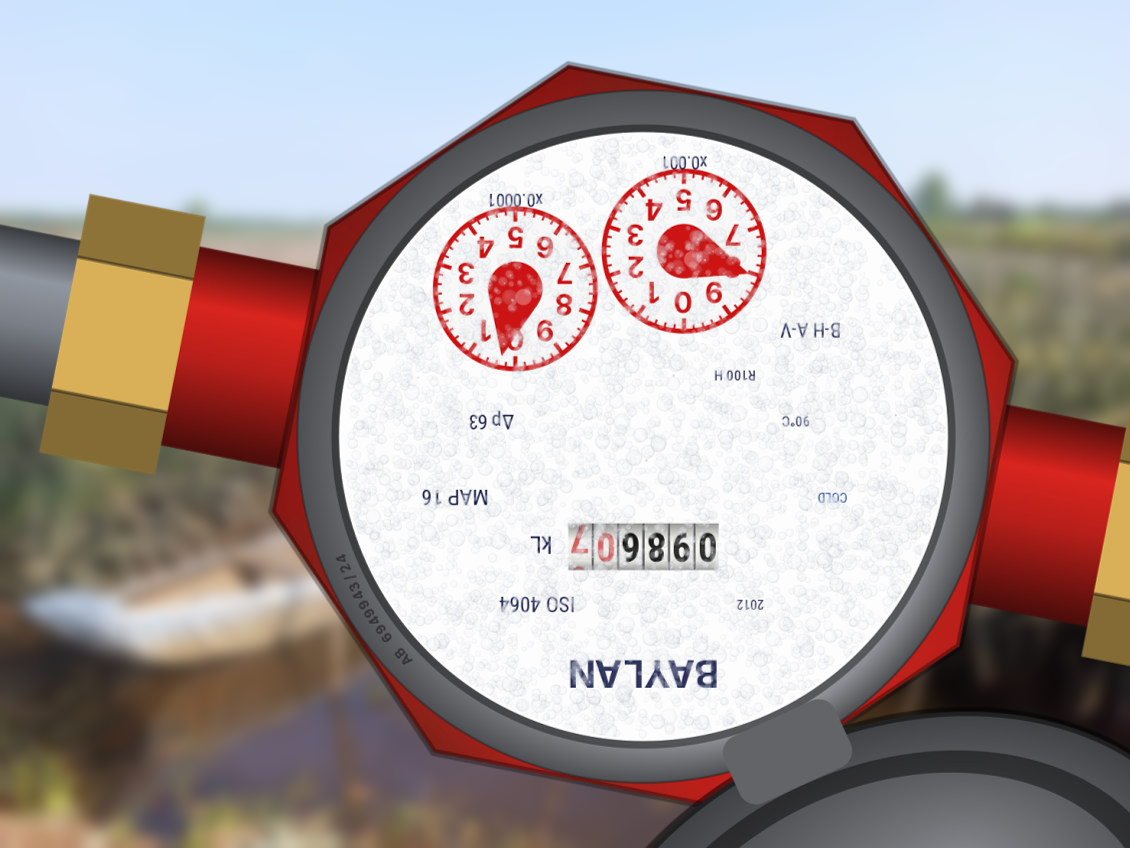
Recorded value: 986.0680,kL
